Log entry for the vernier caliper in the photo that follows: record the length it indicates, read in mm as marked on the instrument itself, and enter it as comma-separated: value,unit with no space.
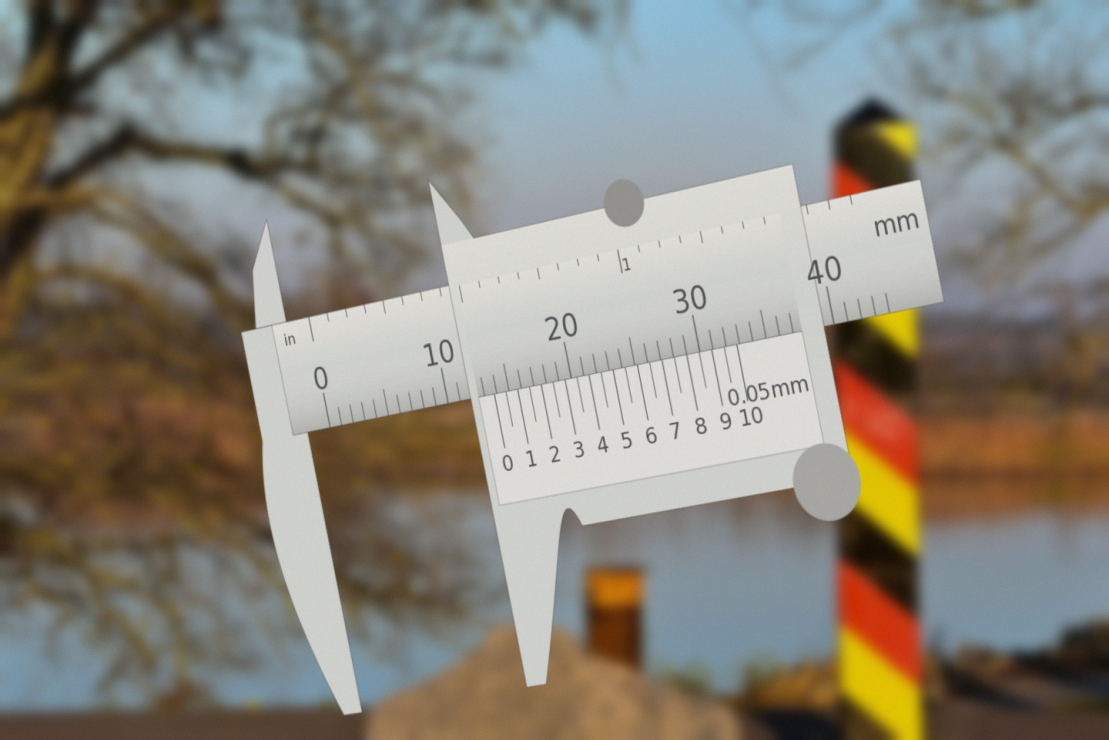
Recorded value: 13.8,mm
